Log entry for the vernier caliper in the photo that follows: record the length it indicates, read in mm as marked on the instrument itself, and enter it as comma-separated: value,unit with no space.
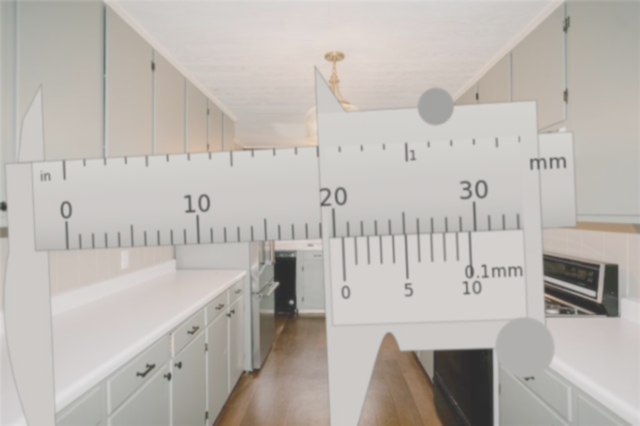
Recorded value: 20.6,mm
